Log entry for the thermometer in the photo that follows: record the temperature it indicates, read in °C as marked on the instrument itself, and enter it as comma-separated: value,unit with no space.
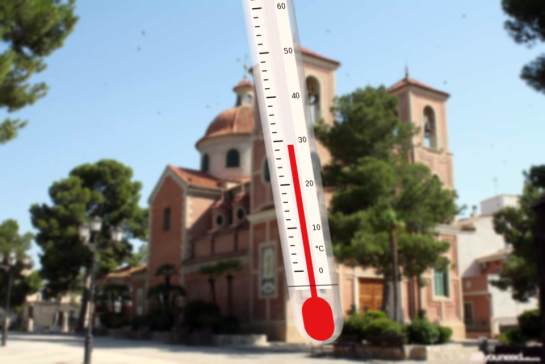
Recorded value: 29,°C
